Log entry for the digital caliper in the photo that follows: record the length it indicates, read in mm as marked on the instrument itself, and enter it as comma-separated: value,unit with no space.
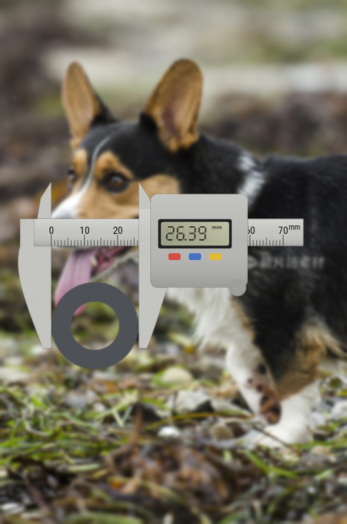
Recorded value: 26.39,mm
